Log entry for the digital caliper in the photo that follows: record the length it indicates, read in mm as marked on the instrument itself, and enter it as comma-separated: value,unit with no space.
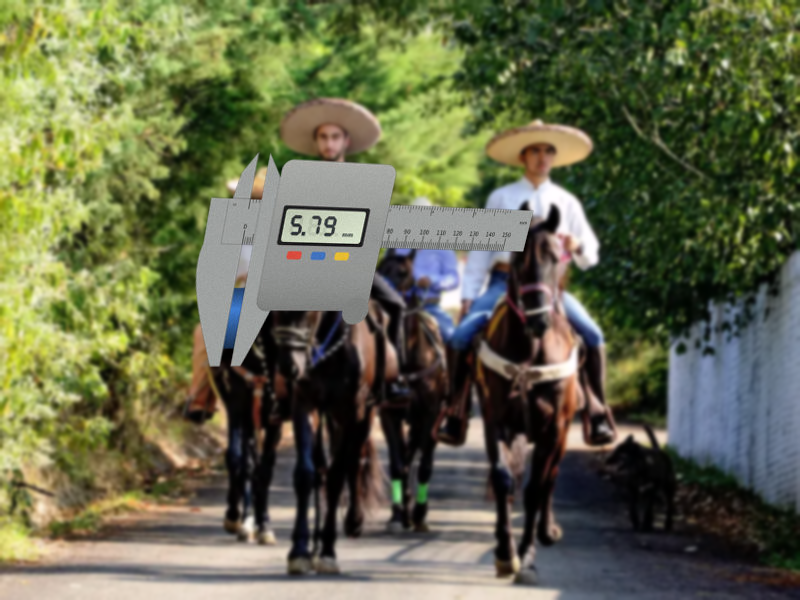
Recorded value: 5.79,mm
